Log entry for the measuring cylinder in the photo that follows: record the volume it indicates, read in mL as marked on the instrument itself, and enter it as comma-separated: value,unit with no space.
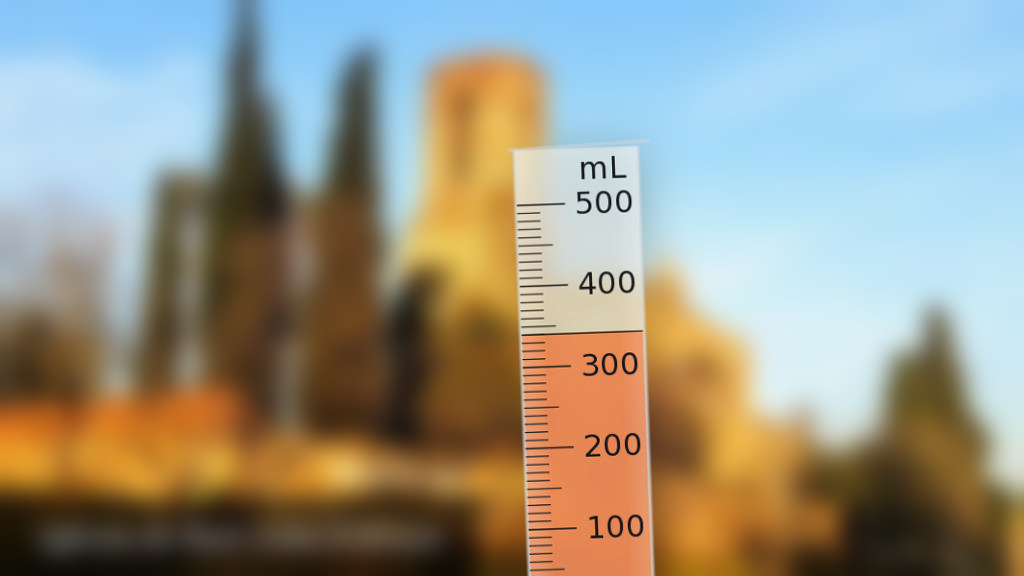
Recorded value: 340,mL
